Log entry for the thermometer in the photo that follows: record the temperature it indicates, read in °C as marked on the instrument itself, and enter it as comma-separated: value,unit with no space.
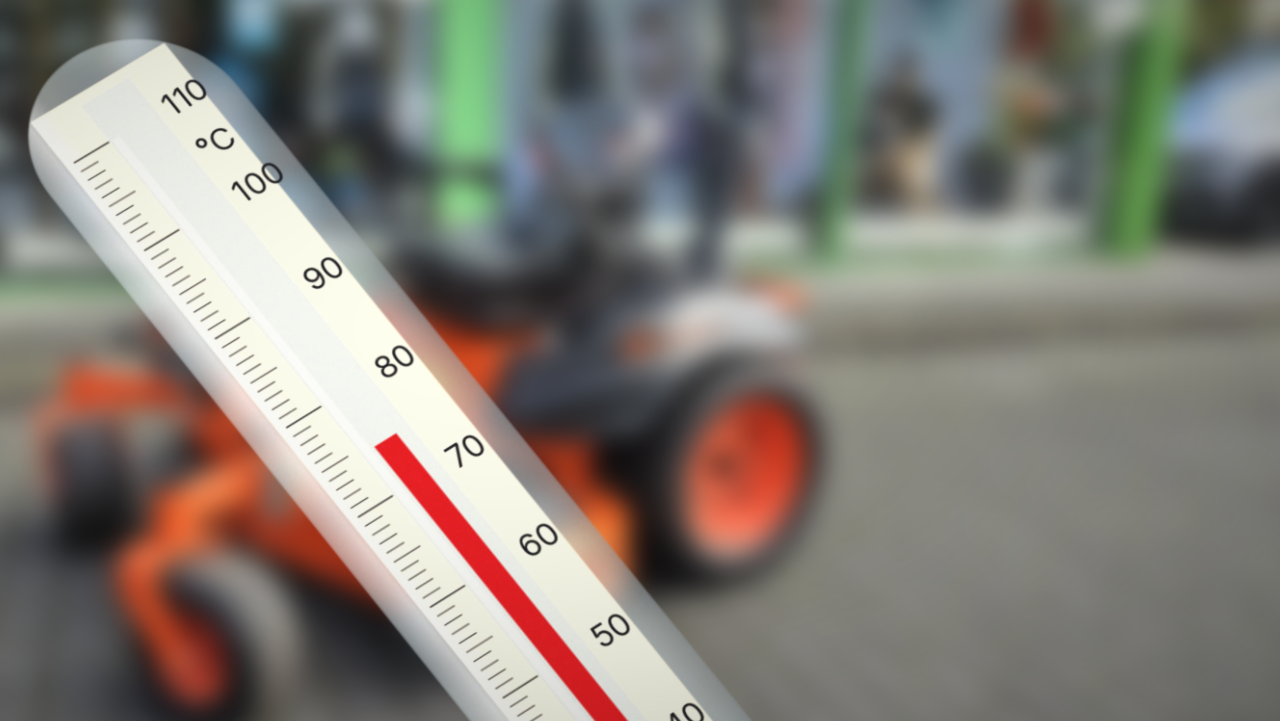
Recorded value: 74.5,°C
